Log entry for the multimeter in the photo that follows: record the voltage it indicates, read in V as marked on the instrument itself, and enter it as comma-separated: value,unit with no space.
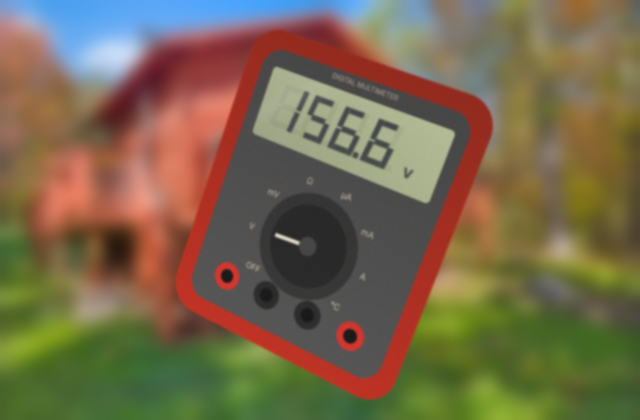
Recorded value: 156.6,V
